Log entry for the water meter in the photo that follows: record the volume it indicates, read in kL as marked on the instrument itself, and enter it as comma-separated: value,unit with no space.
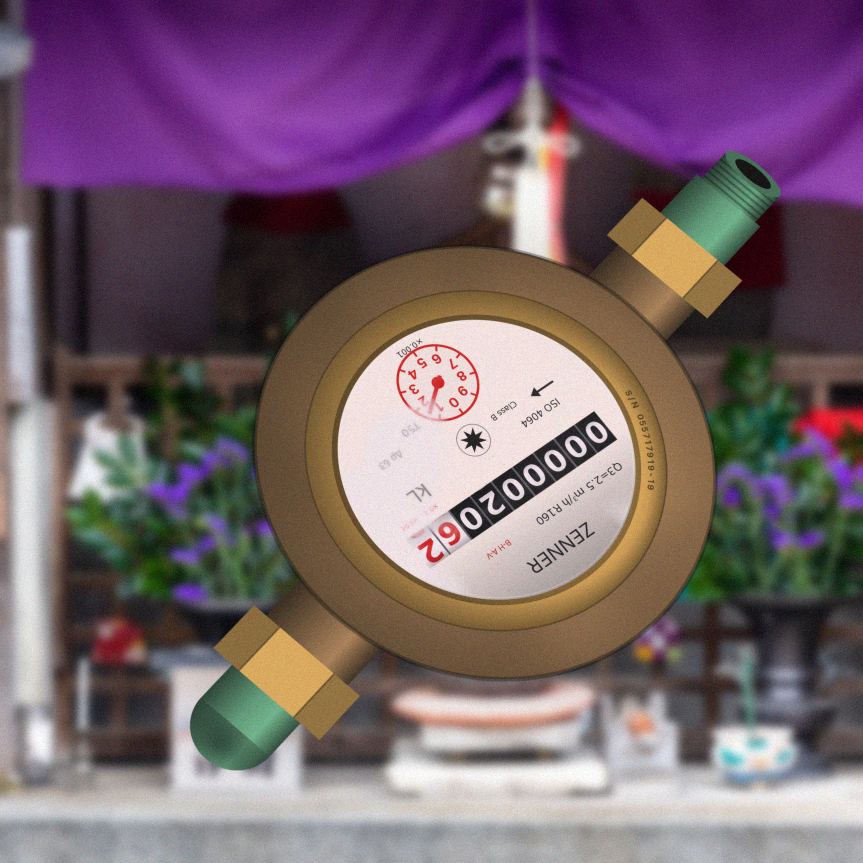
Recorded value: 20.621,kL
